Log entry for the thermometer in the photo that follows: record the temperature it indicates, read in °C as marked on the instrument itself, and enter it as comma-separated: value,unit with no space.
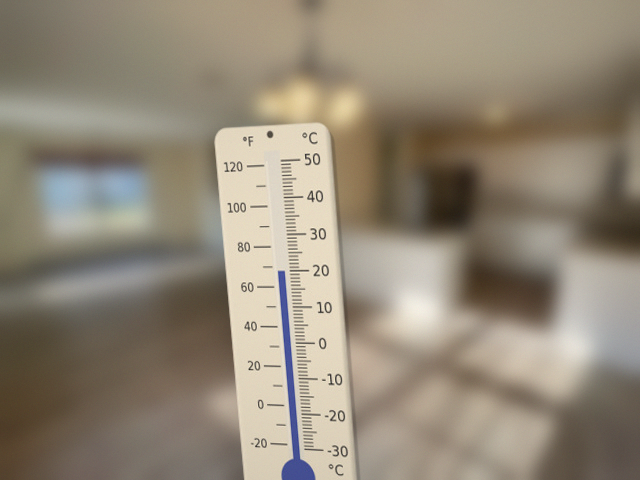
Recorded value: 20,°C
